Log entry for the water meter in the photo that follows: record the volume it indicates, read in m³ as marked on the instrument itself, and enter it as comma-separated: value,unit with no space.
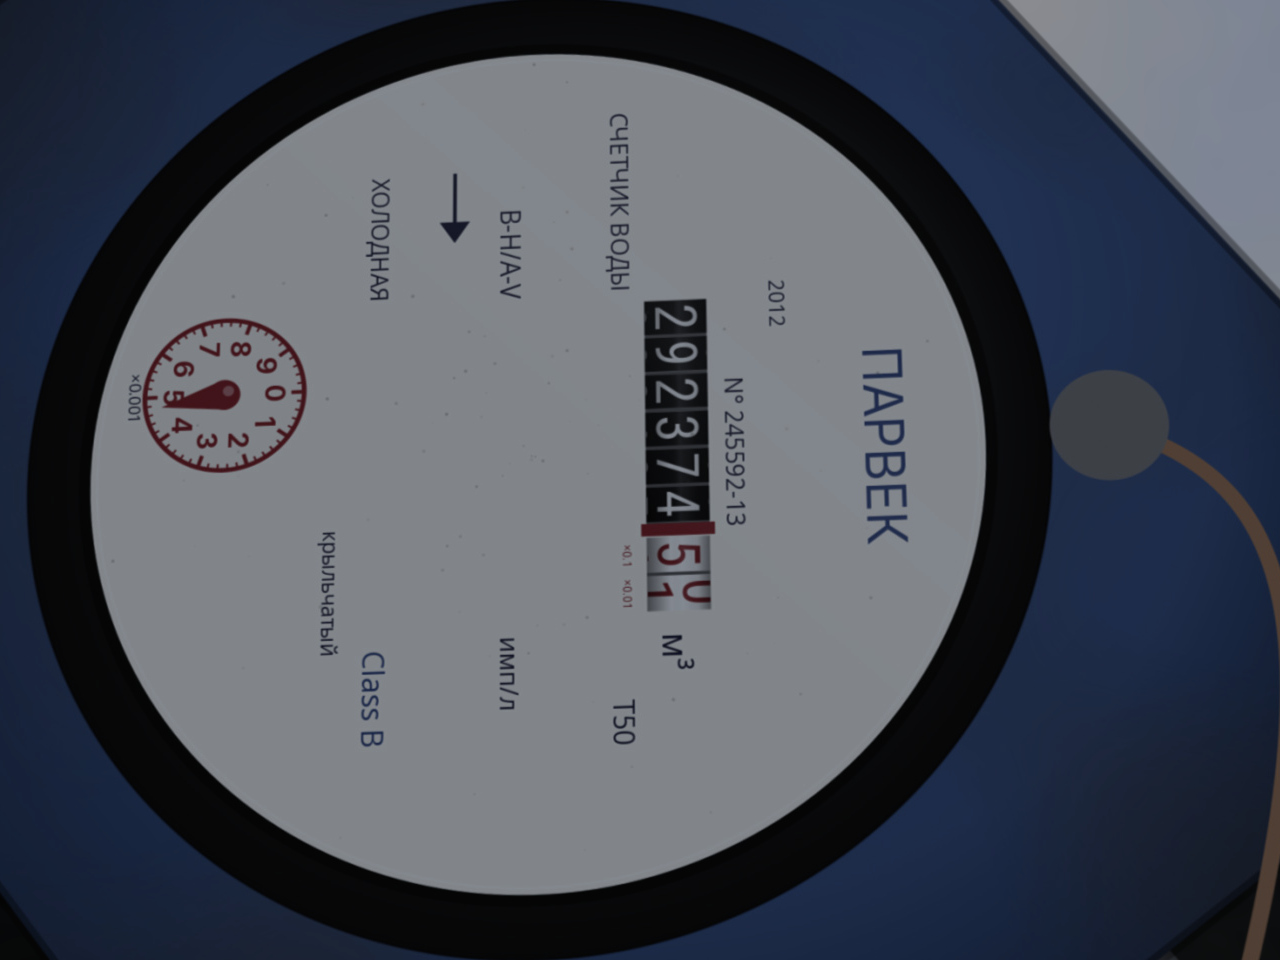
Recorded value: 292374.504,m³
